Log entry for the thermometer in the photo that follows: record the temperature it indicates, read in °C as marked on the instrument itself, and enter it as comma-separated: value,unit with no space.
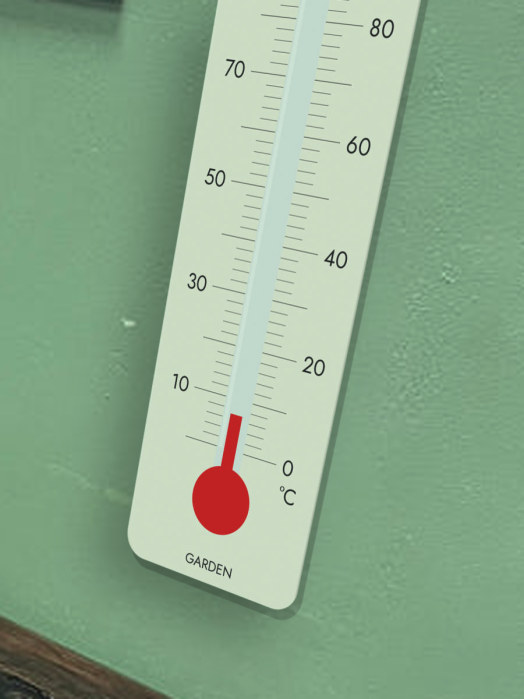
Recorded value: 7,°C
